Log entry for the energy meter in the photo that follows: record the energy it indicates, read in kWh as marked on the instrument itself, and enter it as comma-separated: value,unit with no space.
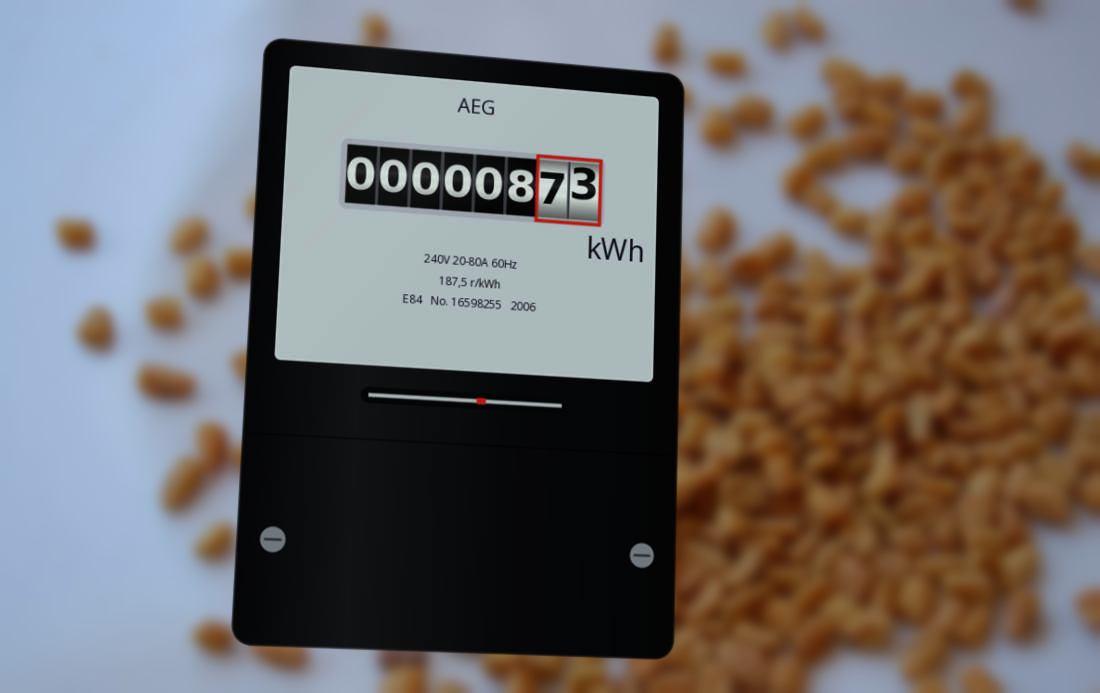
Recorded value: 8.73,kWh
